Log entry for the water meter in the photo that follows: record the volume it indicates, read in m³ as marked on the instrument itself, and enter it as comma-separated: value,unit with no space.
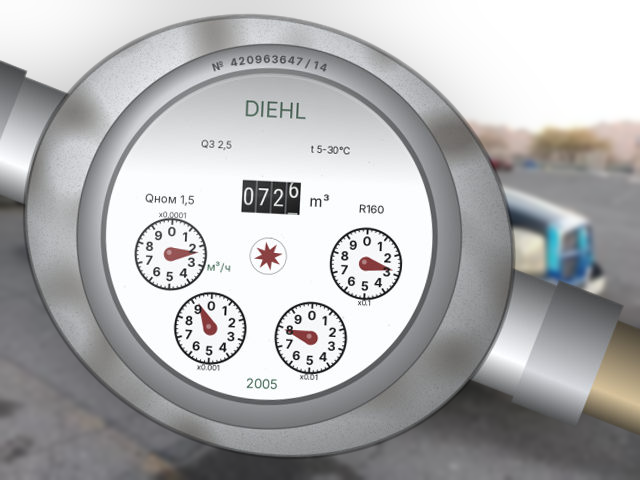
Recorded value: 726.2792,m³
